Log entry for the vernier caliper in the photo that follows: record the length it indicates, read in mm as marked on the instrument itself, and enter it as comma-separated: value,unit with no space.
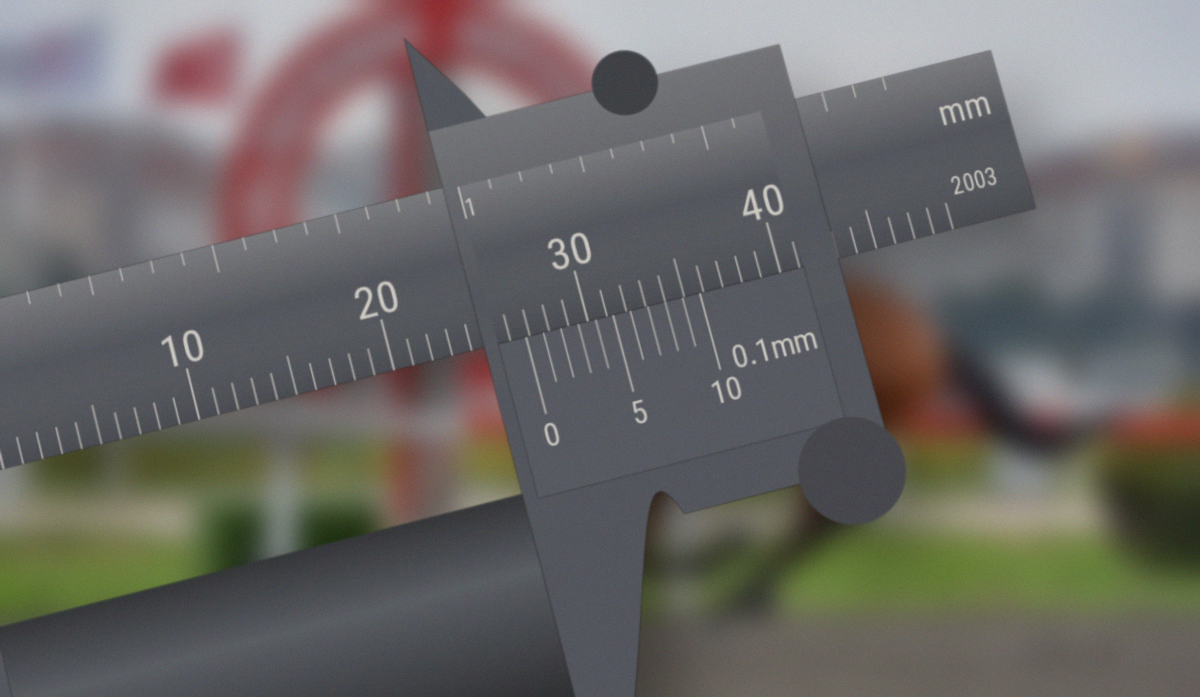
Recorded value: 26.8,mm
